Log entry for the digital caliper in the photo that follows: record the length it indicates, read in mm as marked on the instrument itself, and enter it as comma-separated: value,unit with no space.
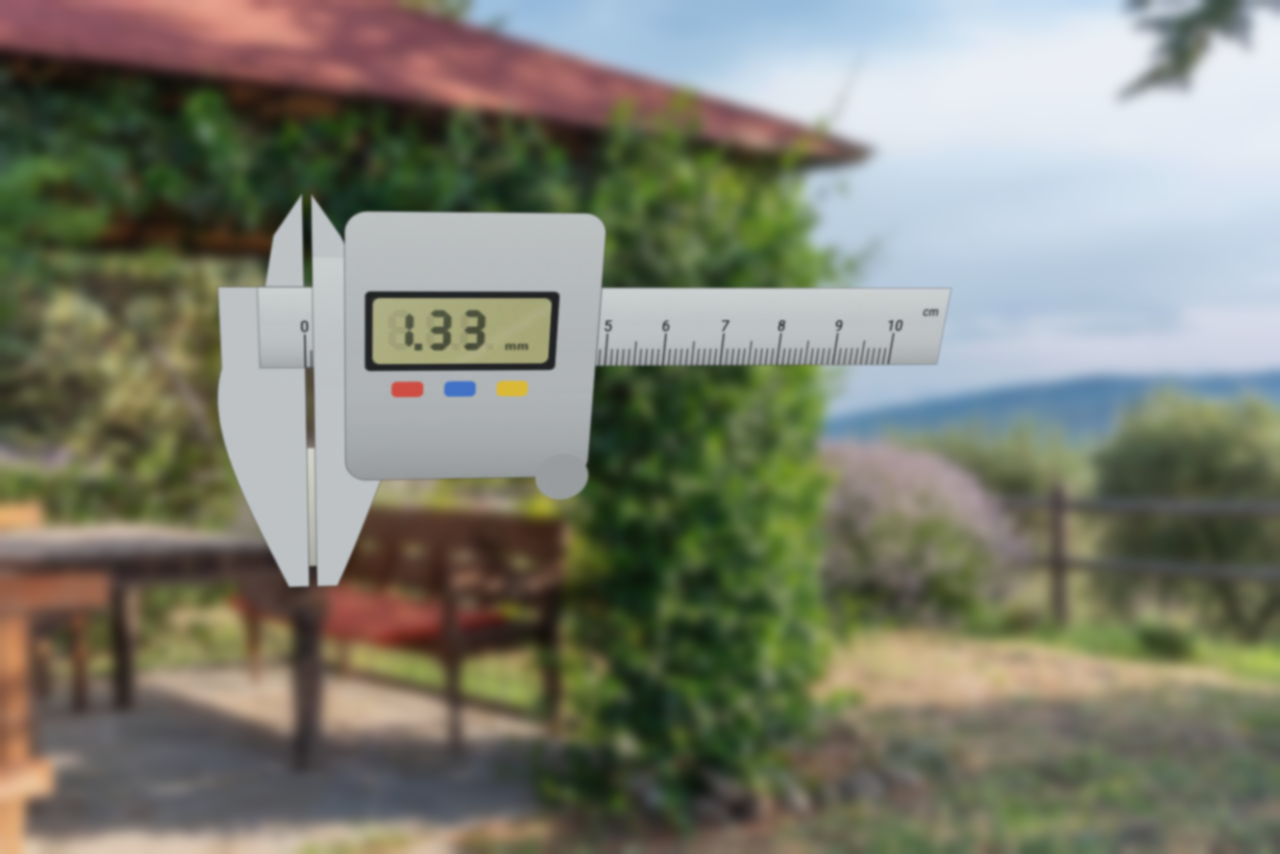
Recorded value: 1.33,mm
